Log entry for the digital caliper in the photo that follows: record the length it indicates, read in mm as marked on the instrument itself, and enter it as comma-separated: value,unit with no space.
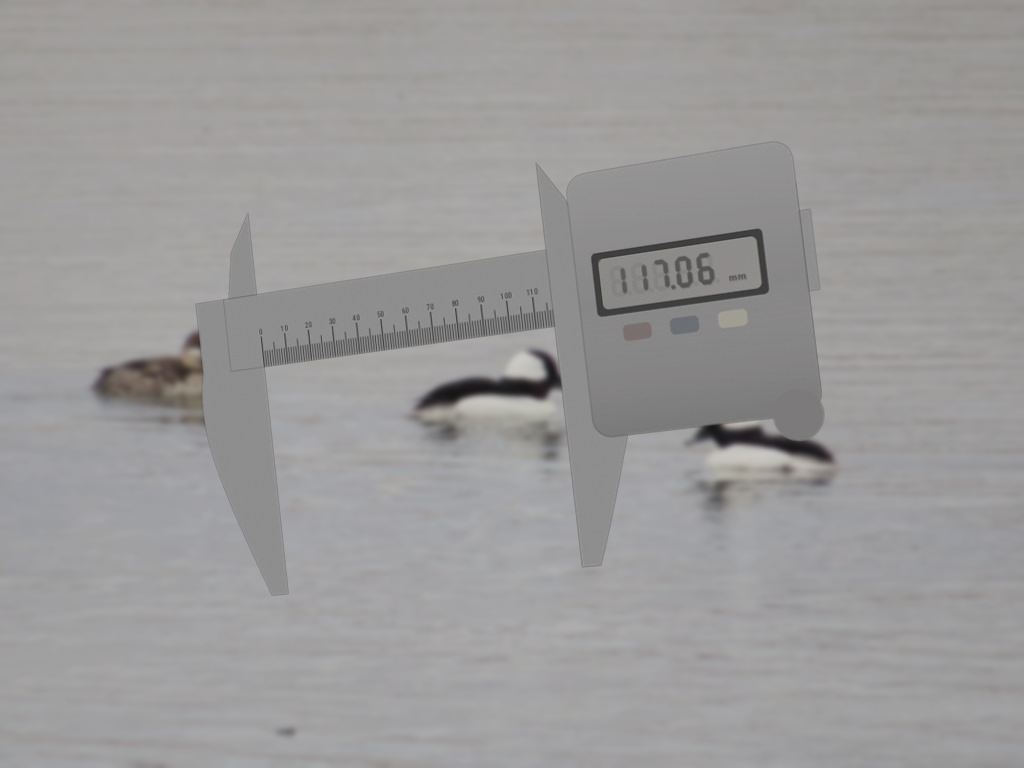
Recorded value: 117.06,mm
